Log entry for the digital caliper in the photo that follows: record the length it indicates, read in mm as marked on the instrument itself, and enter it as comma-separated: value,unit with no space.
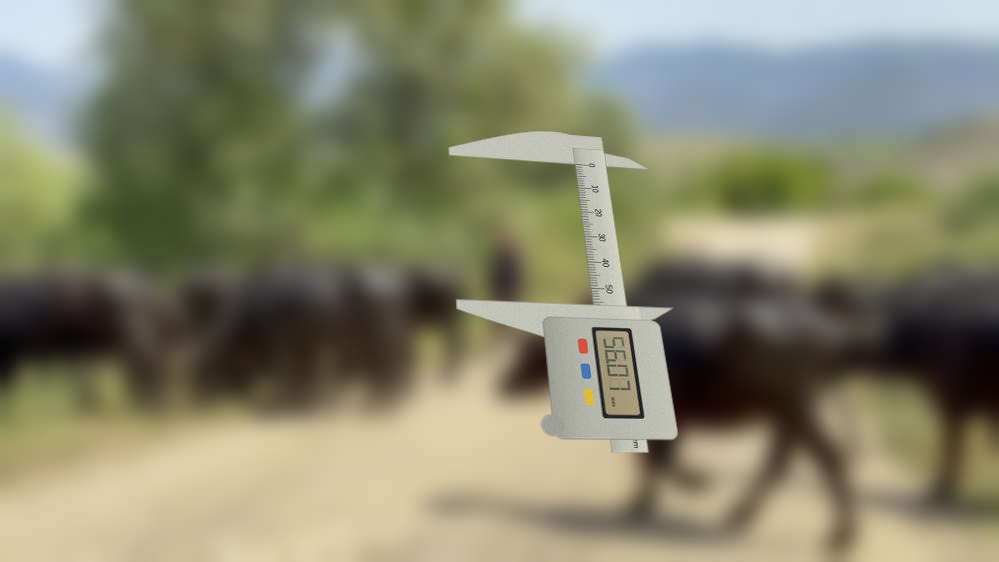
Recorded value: 56.07,mm
